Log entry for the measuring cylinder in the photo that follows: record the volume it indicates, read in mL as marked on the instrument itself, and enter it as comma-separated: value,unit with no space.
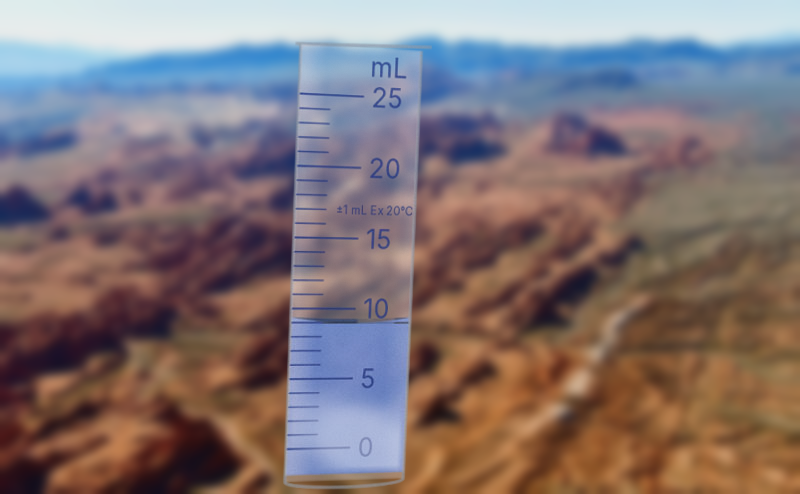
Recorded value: 9,mL
